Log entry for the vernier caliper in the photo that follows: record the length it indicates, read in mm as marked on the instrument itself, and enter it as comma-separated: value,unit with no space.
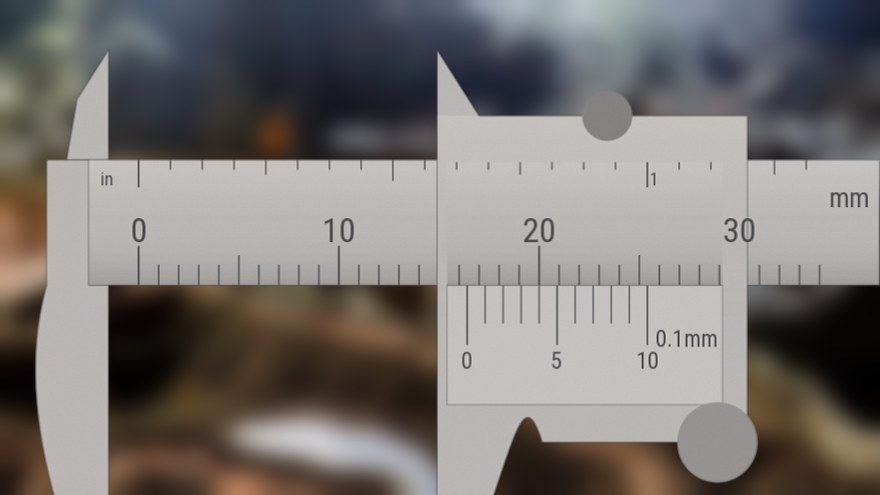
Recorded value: 16.4,mm
